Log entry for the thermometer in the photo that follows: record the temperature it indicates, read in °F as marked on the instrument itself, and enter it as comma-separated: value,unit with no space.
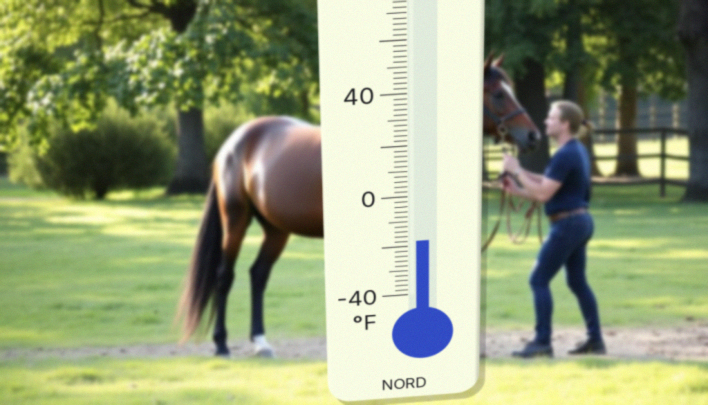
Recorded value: -18,°F
